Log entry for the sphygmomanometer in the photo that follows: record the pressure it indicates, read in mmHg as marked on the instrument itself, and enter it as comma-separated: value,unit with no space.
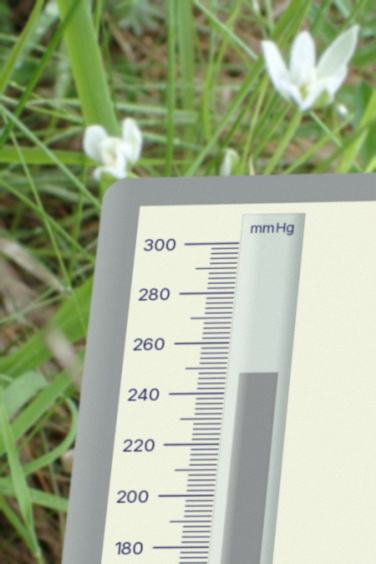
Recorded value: 248,mmHg
